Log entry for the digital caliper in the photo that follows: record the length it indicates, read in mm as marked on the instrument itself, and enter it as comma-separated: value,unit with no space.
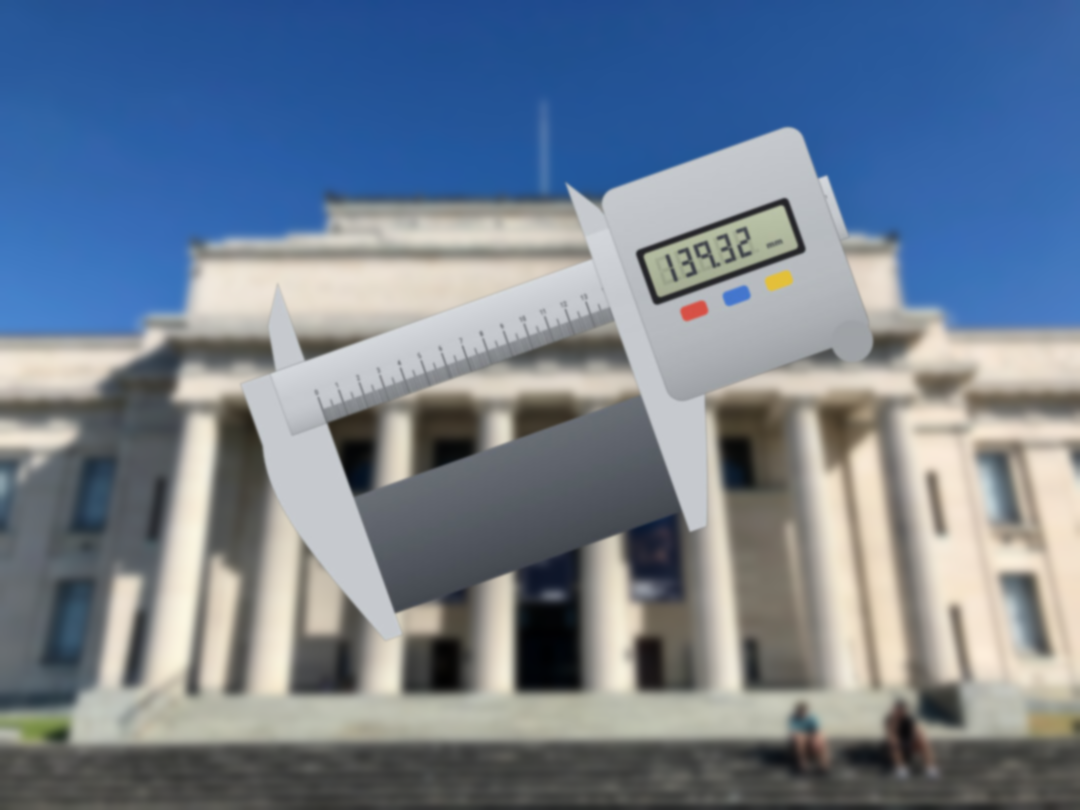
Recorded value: 139.32,mm
